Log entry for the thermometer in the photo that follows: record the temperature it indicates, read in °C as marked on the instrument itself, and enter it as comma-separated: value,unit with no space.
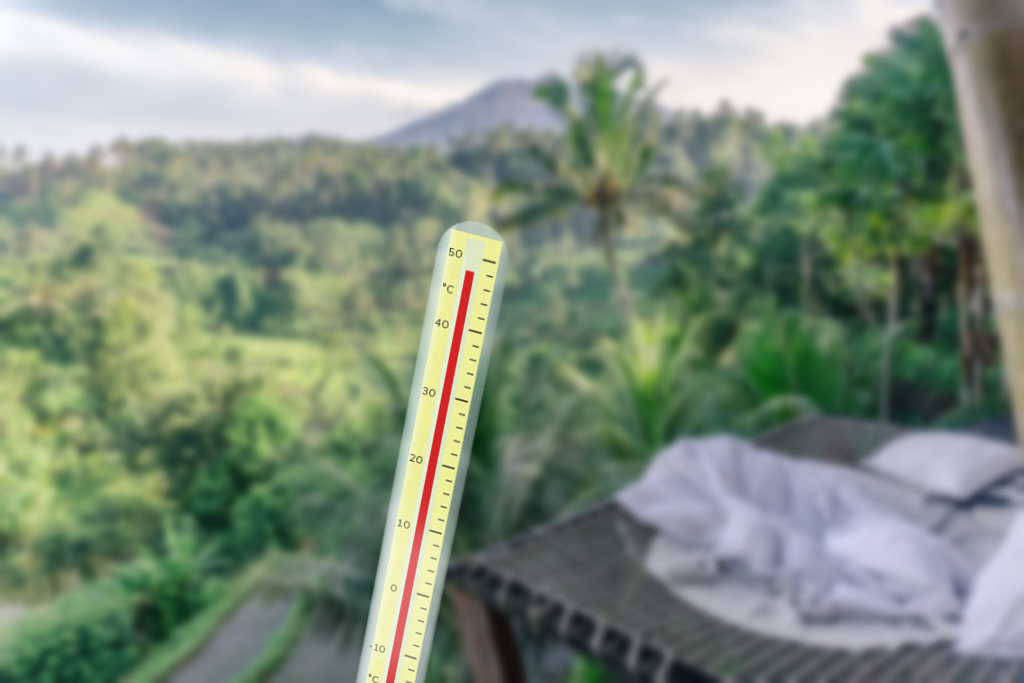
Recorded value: 48,°C
